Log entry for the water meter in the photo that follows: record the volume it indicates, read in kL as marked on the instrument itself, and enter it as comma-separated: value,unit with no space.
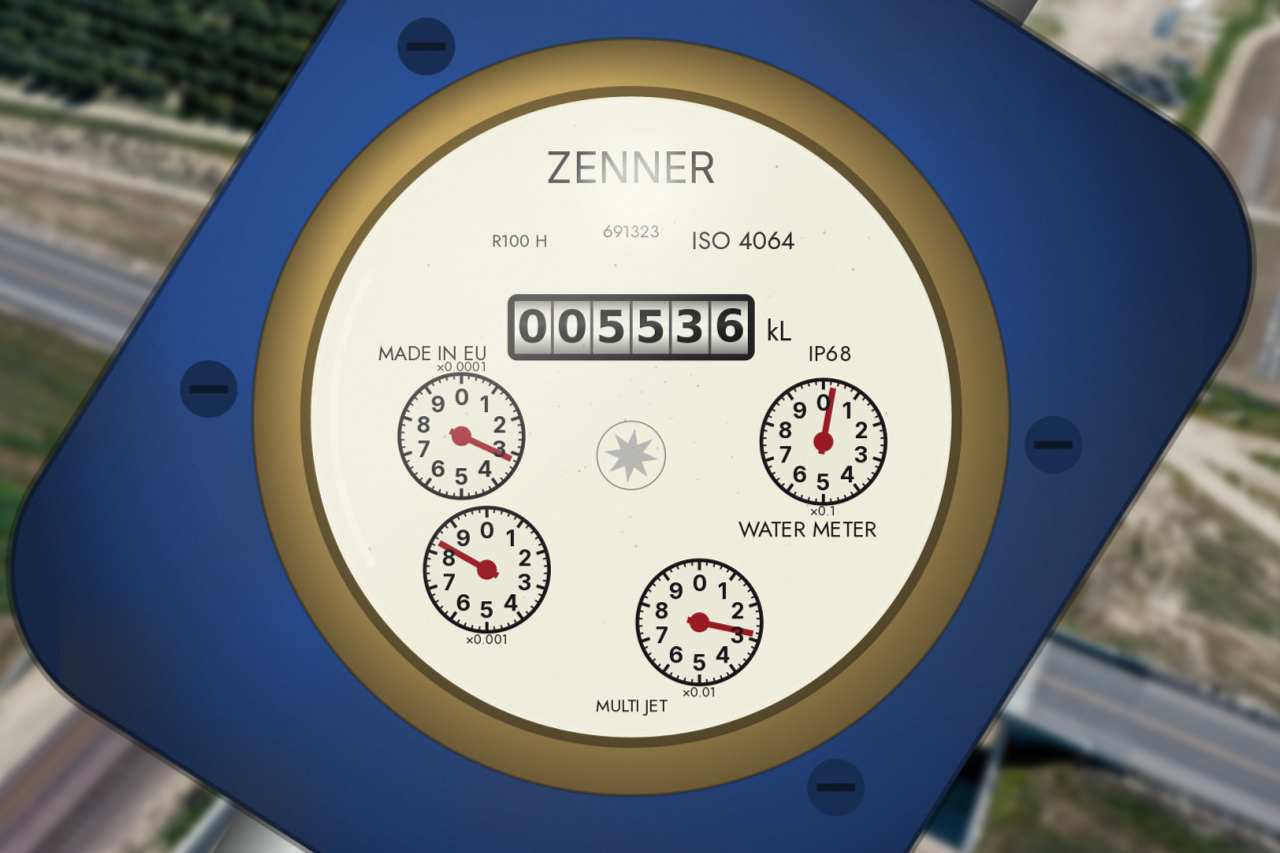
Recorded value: 5536.0283,kL
